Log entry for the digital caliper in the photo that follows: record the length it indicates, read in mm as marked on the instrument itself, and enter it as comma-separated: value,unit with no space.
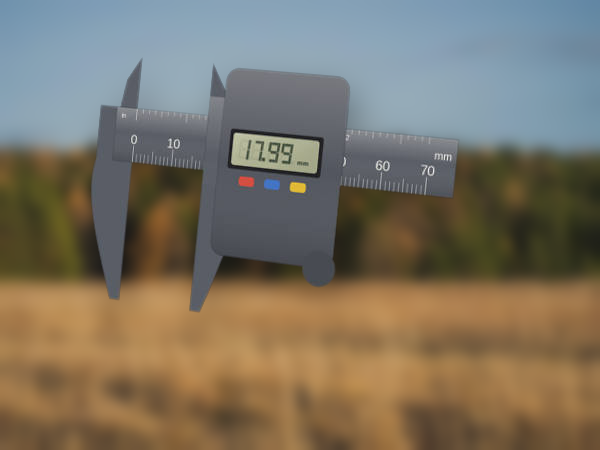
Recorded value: 17.99,mm
